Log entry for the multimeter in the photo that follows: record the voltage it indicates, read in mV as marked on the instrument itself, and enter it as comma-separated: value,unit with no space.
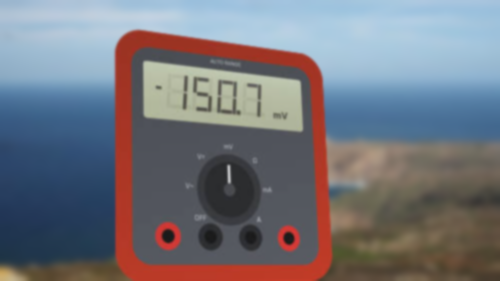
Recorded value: -150.7,mV
